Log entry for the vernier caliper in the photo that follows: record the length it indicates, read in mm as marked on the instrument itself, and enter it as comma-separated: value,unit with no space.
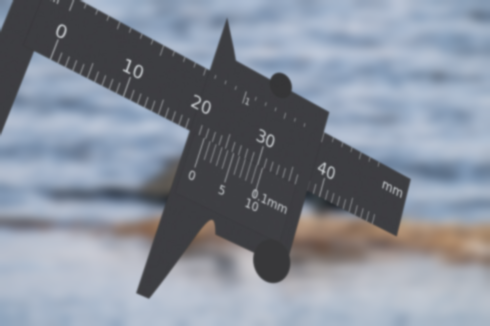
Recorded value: 21.8,mm
